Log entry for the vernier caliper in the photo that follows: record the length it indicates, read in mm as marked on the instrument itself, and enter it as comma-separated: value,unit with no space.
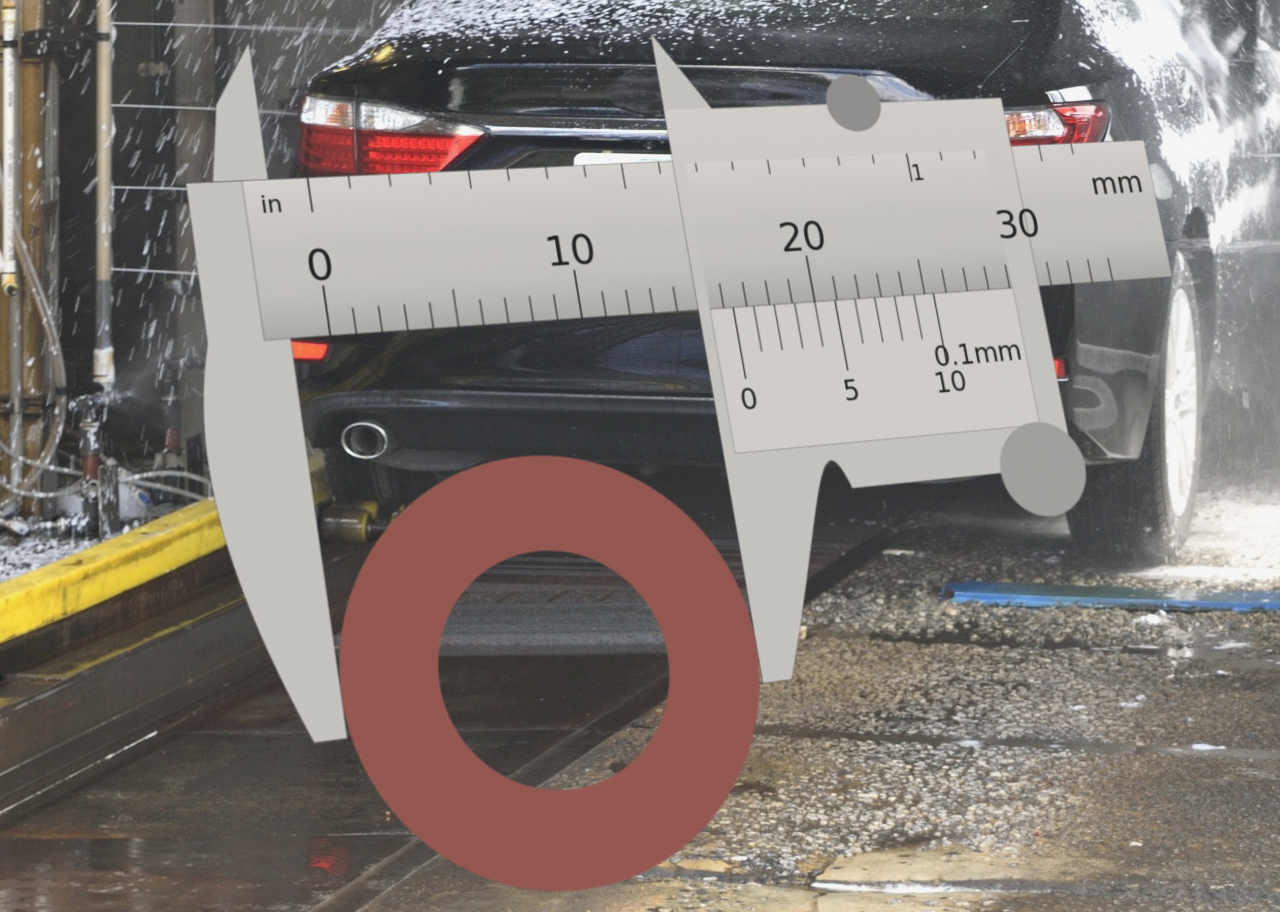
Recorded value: 16.4,mm
